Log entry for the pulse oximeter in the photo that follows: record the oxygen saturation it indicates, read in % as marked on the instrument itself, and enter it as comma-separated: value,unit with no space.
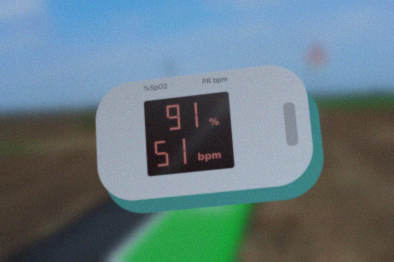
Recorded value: 91,%
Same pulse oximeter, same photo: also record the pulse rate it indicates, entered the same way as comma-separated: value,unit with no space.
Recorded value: 51,bpm
